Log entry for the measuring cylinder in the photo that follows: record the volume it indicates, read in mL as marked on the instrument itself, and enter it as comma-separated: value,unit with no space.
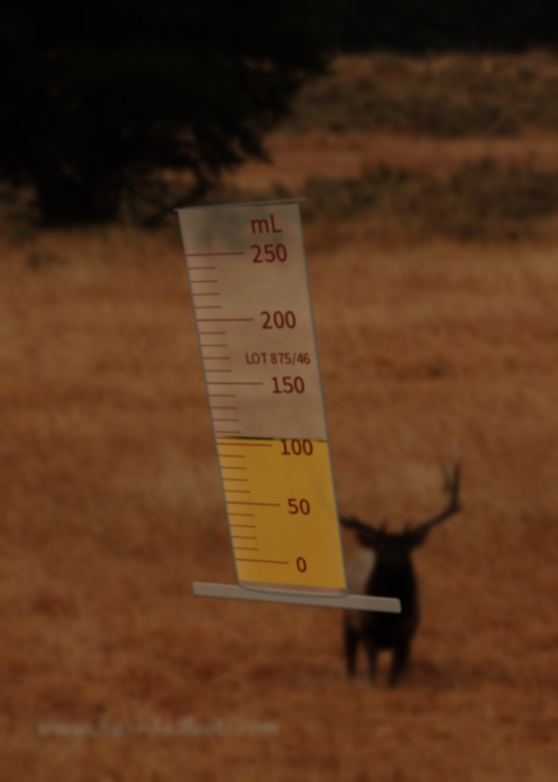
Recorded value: 105,mL
